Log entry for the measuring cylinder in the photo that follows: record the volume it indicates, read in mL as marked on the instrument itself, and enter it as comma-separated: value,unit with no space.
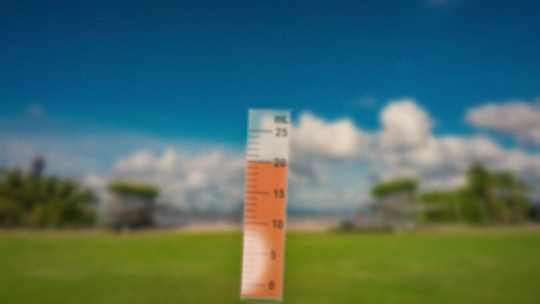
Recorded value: 20,mL
